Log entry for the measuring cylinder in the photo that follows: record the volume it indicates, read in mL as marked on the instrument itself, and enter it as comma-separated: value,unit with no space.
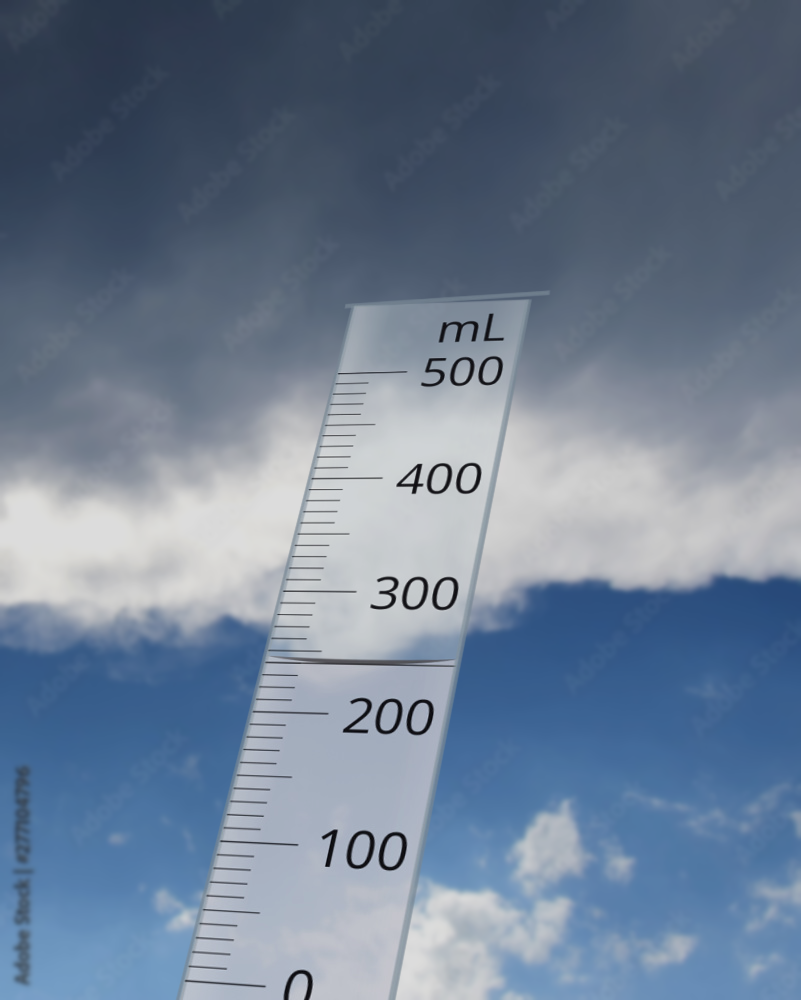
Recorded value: 240,mL
